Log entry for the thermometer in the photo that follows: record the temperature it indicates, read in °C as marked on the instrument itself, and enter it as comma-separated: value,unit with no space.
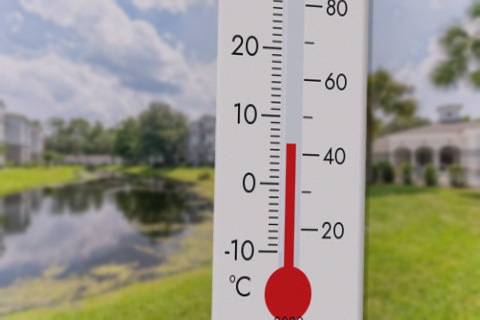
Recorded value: 6,°C
